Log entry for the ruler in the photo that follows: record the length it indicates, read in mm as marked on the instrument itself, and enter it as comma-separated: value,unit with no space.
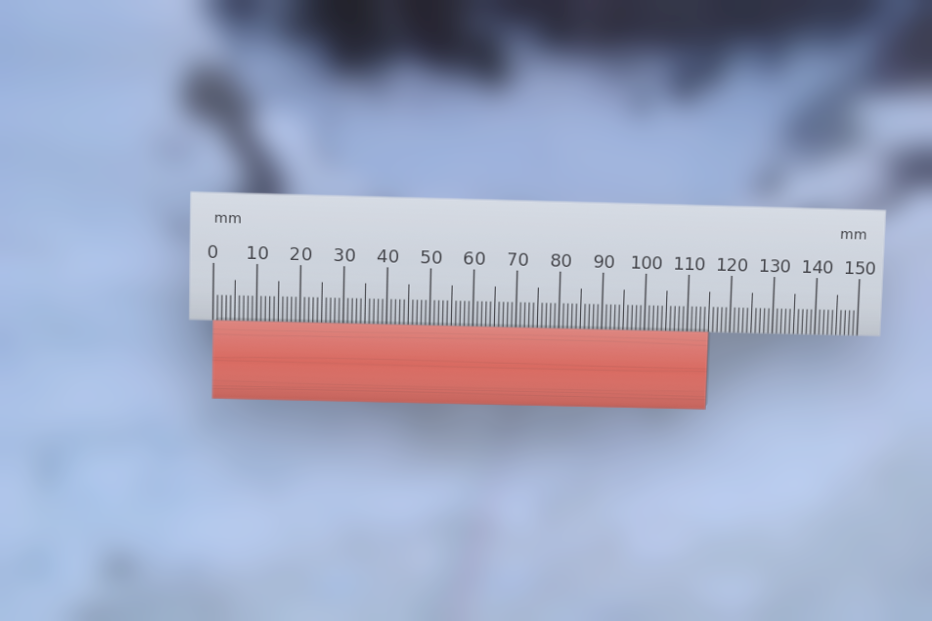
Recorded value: 115,mm
